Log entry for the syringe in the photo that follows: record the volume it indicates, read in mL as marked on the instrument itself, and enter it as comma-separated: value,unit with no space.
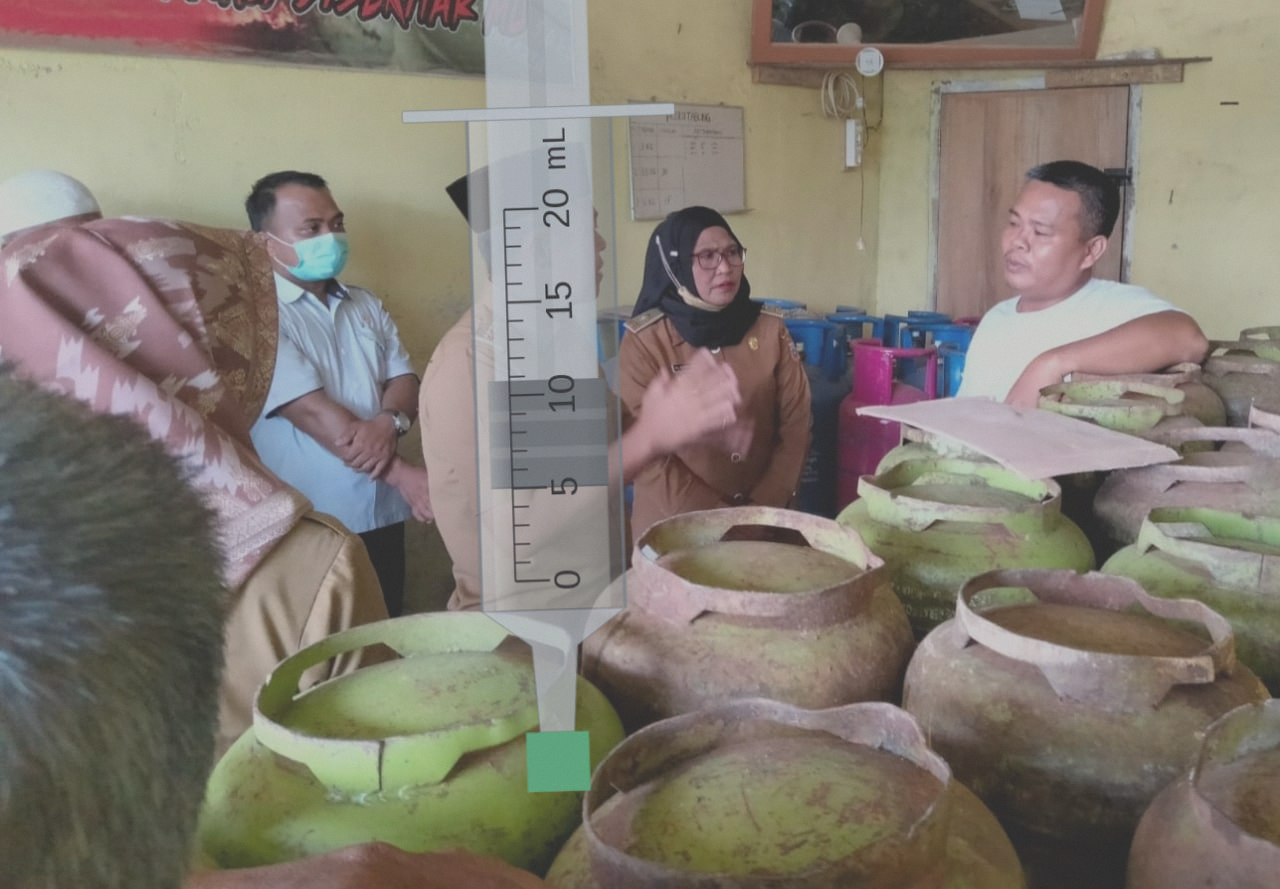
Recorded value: 5,mL
